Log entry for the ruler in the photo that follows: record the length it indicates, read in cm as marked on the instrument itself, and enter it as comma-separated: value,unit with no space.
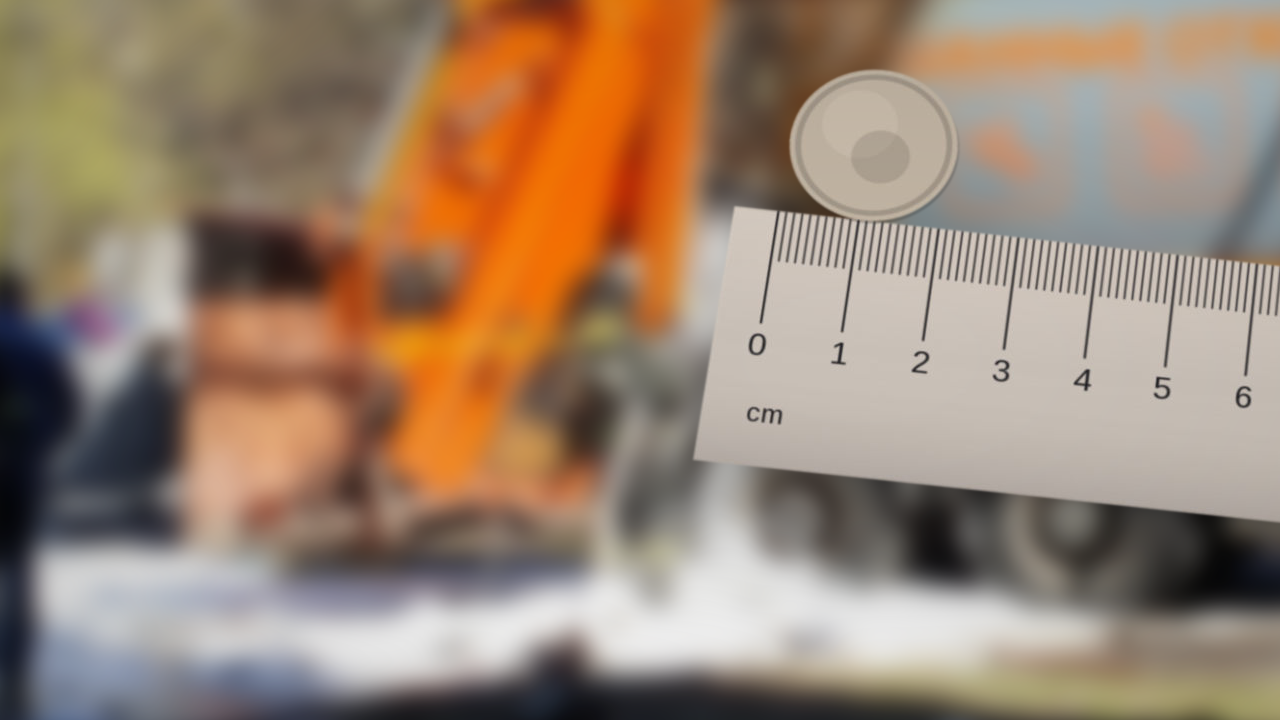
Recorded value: 2.1,cm
